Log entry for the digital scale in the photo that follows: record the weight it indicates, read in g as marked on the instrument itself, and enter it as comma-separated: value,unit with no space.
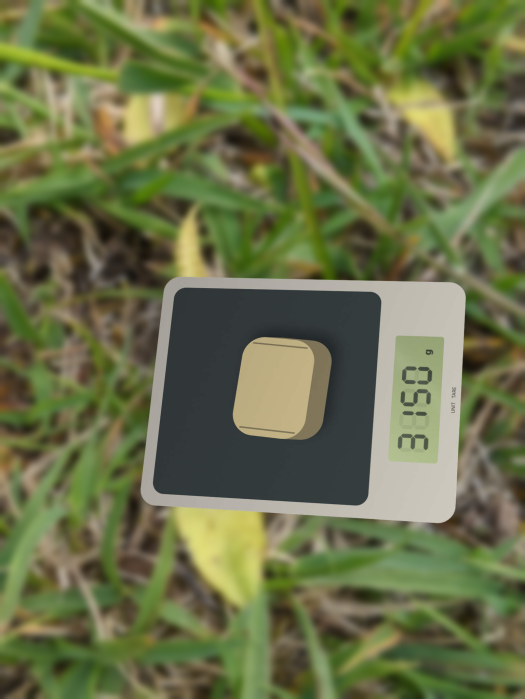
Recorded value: 3150,g
